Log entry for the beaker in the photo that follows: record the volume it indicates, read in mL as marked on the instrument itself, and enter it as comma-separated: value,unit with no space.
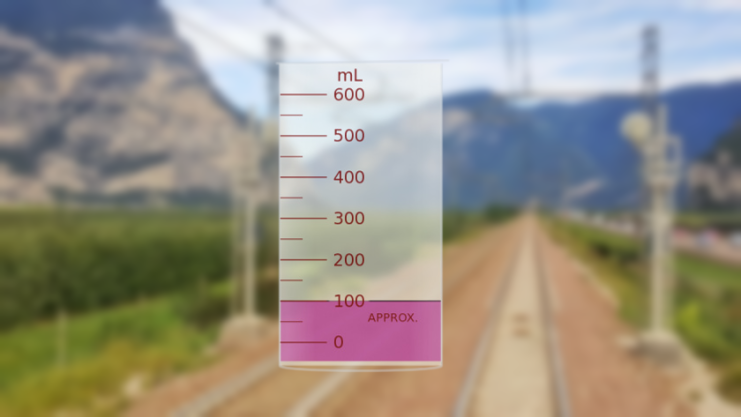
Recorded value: 100,mL
